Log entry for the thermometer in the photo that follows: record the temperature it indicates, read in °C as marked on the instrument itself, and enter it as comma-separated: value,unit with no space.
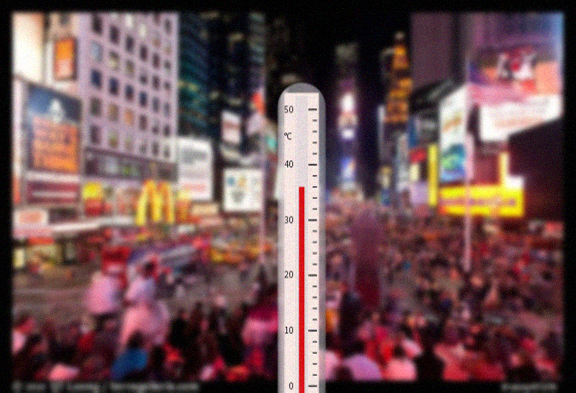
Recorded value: 36,°C
